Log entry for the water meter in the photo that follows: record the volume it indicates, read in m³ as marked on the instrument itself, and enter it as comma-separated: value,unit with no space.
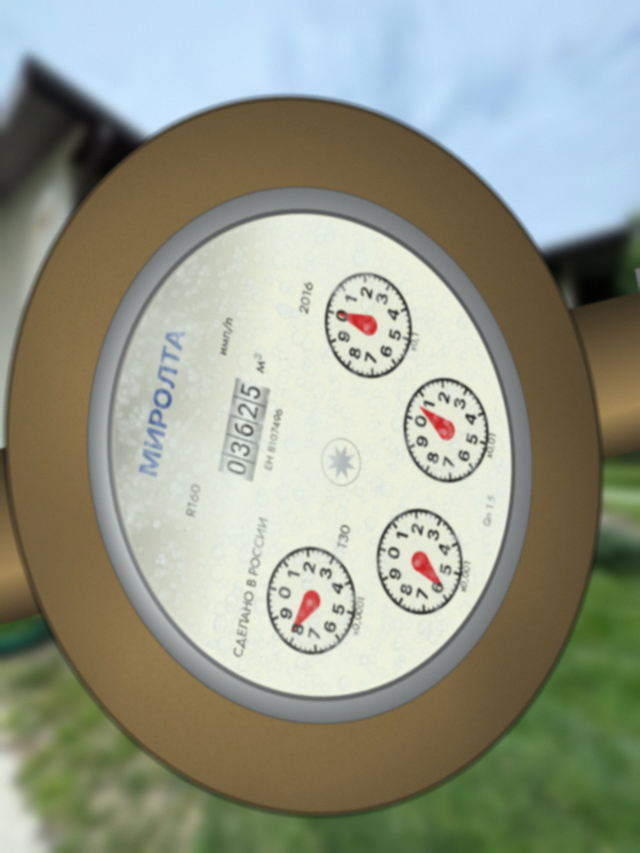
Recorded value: 3625.0058,m³
